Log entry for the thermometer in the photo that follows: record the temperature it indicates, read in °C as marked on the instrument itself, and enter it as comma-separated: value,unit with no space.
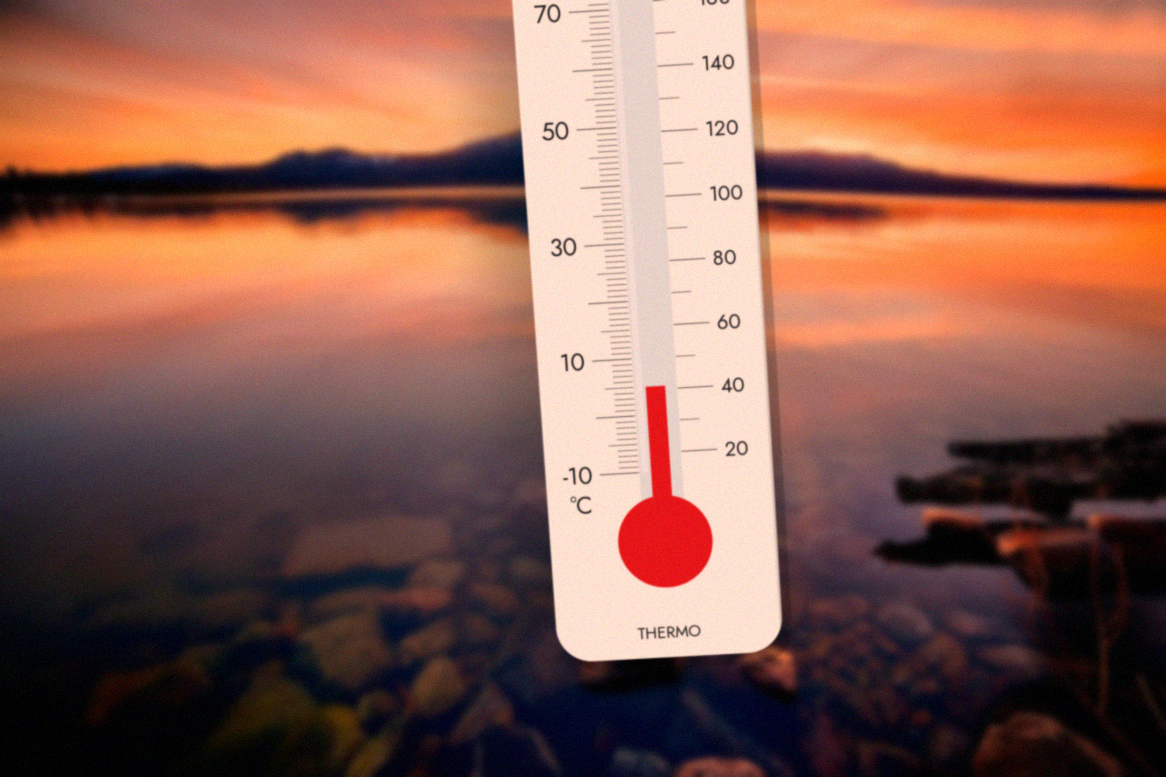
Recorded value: 5,°C
